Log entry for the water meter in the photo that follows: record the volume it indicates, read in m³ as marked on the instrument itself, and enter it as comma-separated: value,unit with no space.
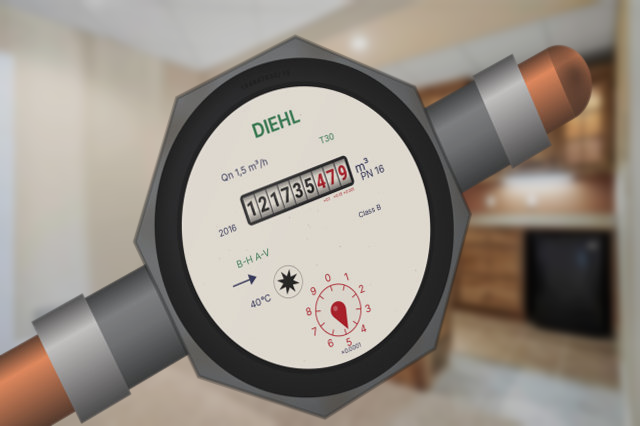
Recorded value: 121735.4794,m³
